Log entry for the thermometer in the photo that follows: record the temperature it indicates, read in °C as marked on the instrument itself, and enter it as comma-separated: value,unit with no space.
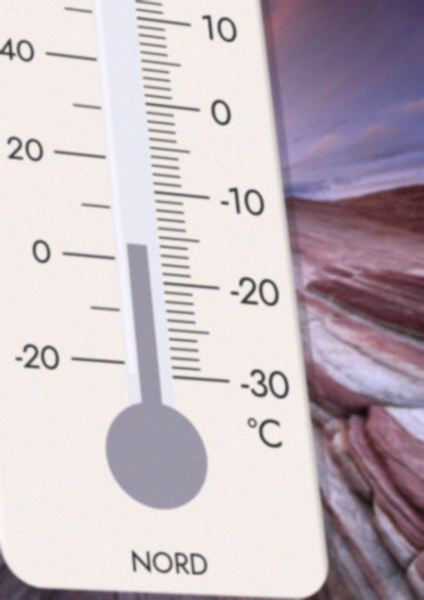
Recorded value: -16,°C
